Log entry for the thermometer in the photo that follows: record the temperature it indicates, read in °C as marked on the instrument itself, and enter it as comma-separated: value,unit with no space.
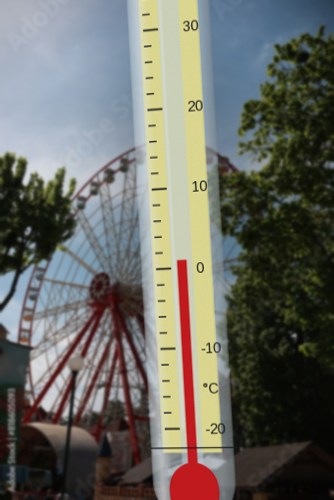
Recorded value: 1,°C
